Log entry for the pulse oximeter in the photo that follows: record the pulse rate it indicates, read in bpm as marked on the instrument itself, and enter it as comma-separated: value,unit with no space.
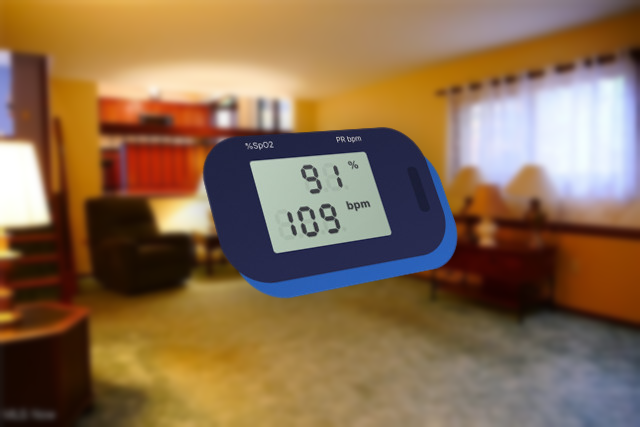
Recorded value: 109,bpm
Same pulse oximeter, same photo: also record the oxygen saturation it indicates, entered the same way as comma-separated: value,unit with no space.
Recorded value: 91,%
